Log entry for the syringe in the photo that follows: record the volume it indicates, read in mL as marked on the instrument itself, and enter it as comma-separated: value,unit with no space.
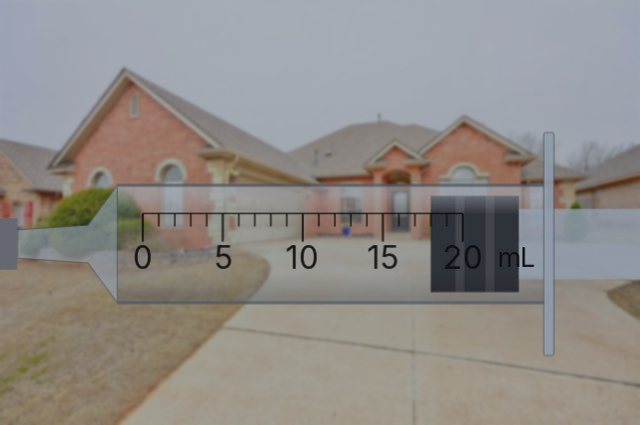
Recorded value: 18,mL
